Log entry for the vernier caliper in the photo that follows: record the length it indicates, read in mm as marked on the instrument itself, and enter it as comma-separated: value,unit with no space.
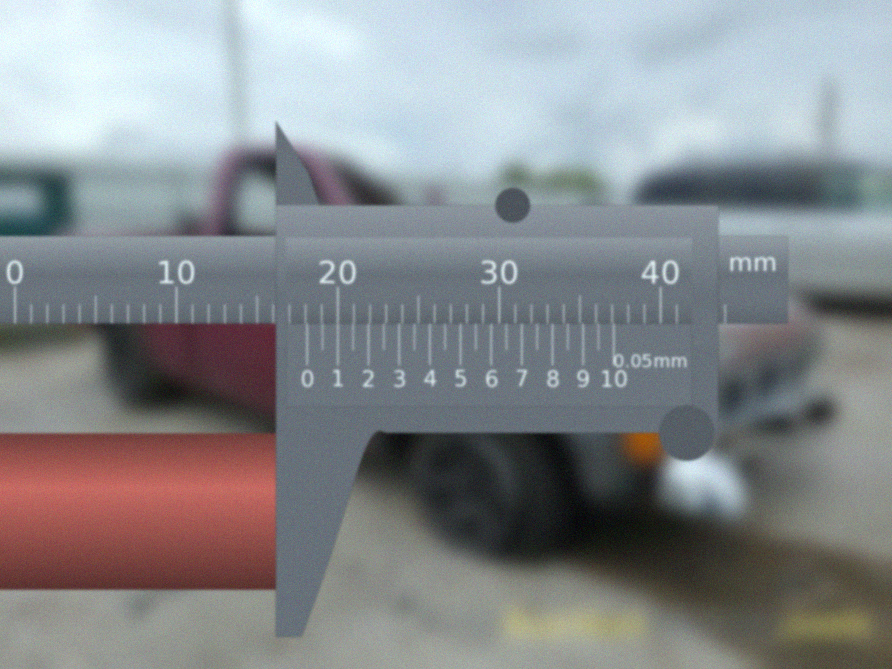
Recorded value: 18.1,mm
